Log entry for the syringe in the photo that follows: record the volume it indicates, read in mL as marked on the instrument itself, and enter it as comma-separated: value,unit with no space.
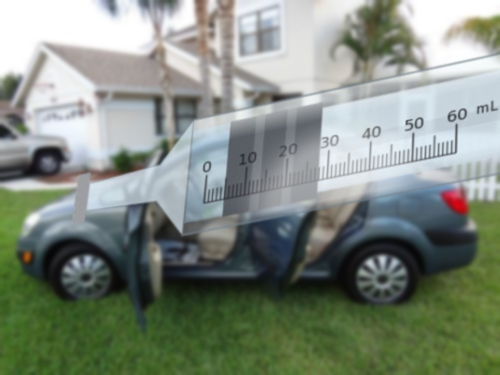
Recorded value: 5,mL
